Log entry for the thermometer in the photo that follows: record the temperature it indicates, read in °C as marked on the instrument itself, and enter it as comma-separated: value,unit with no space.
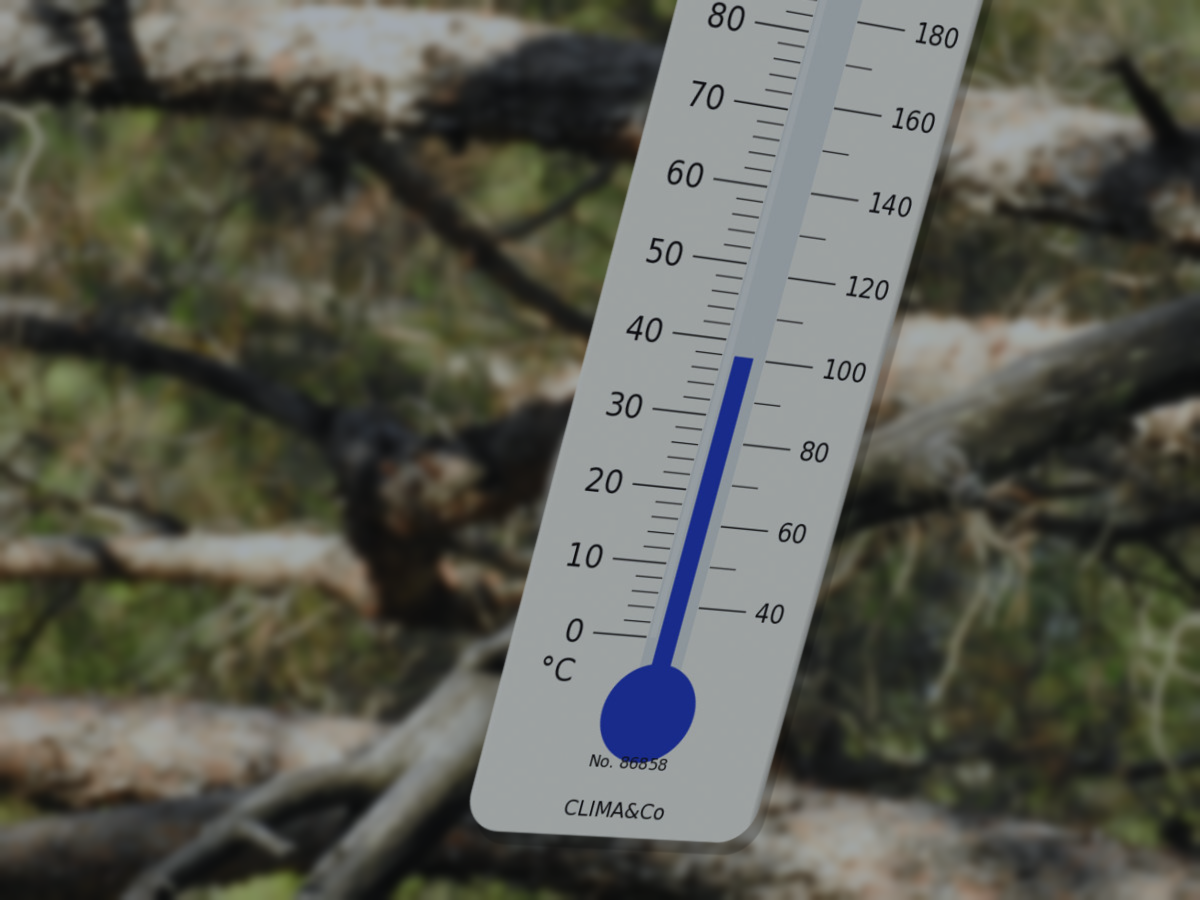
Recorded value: 38,°C
